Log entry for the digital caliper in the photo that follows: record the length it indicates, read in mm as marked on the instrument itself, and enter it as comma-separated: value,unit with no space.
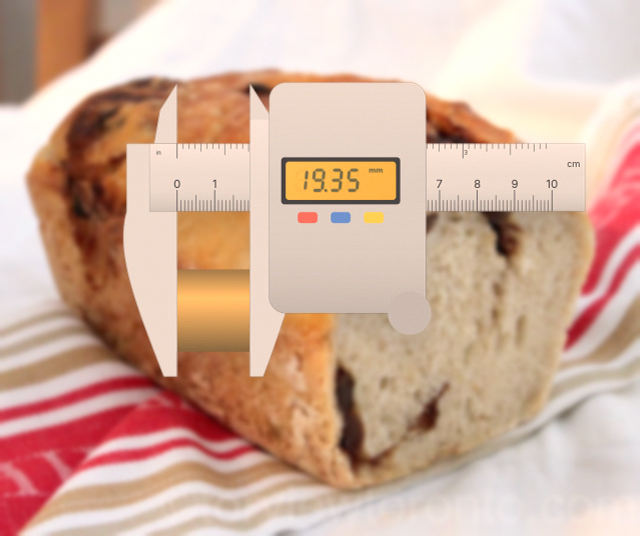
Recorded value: 19.35,mm
